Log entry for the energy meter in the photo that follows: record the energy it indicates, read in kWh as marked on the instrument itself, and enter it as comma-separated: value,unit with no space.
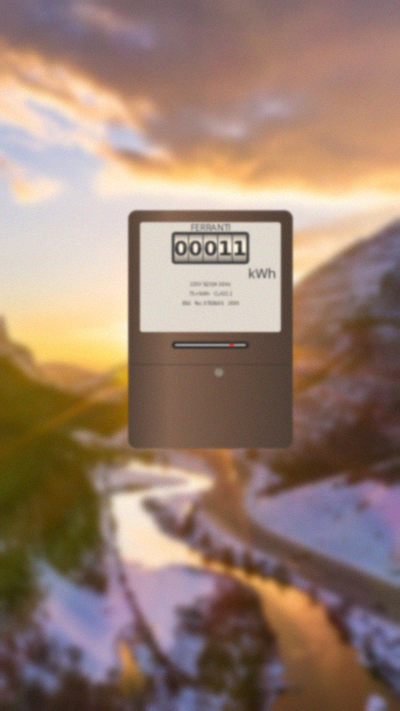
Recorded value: 11,kWh
